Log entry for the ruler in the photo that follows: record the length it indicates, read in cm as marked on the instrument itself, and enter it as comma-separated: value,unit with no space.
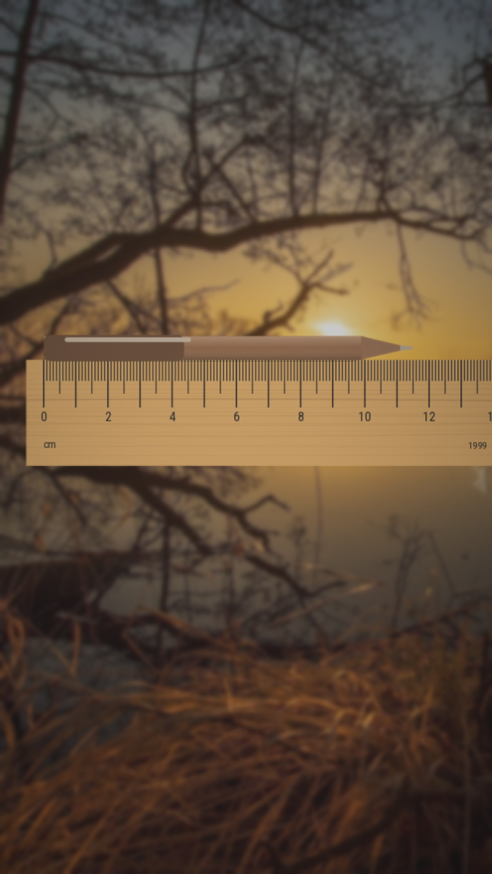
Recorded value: 11.5,cm
